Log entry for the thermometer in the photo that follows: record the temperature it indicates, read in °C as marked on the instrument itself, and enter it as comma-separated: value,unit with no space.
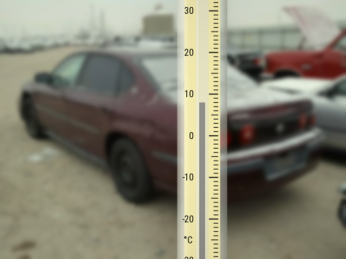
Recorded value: 8,°C
